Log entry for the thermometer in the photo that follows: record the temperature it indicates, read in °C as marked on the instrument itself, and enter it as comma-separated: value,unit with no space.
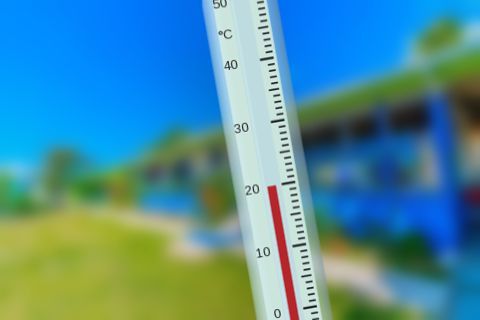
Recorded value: 20,°C
